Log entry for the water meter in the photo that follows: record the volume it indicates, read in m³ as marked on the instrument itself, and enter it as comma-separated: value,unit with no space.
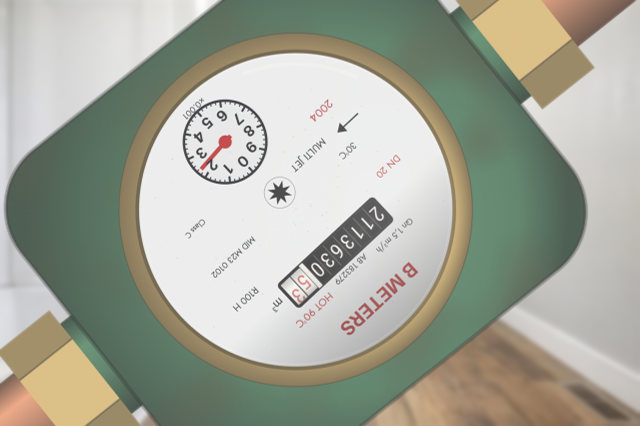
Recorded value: 2113630.532,m³
